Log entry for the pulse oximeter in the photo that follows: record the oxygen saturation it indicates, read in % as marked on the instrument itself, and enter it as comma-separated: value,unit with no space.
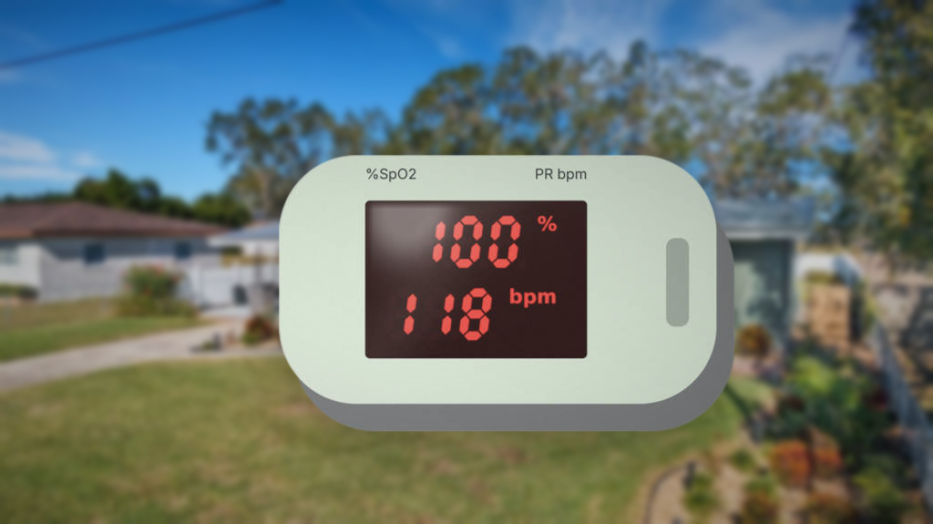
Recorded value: 100,%
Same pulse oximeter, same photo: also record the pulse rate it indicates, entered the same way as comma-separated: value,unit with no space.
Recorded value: 118,bpm
